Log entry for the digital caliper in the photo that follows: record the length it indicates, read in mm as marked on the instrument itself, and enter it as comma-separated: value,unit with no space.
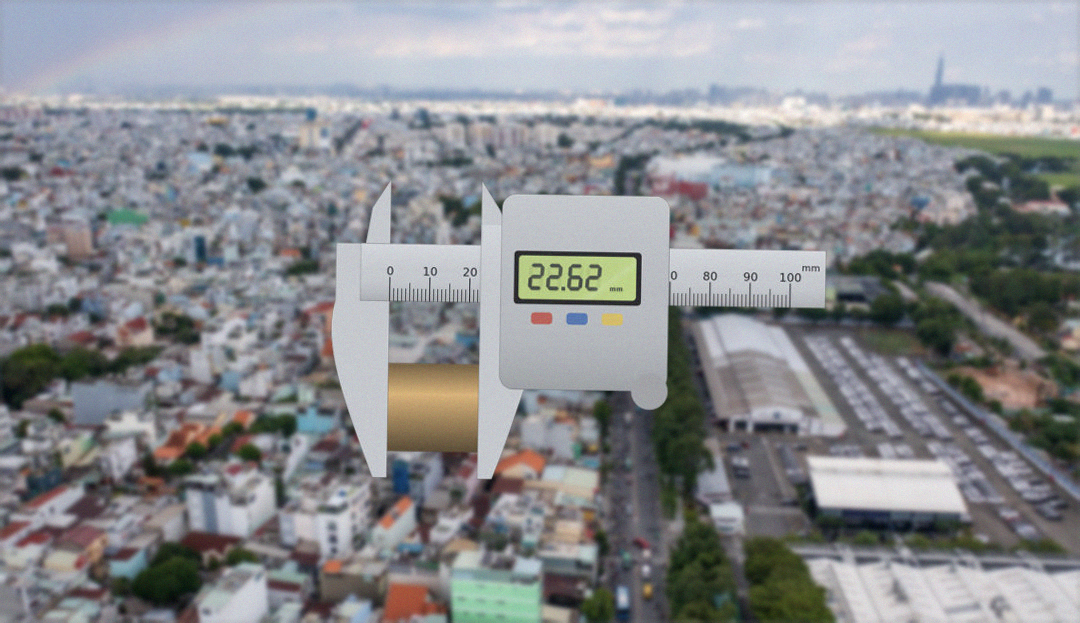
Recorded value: 22.62,mm
